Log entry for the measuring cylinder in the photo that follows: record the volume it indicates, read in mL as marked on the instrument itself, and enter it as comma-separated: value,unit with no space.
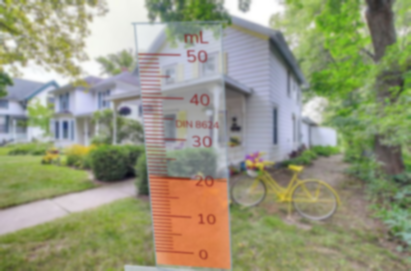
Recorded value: 20,mL
